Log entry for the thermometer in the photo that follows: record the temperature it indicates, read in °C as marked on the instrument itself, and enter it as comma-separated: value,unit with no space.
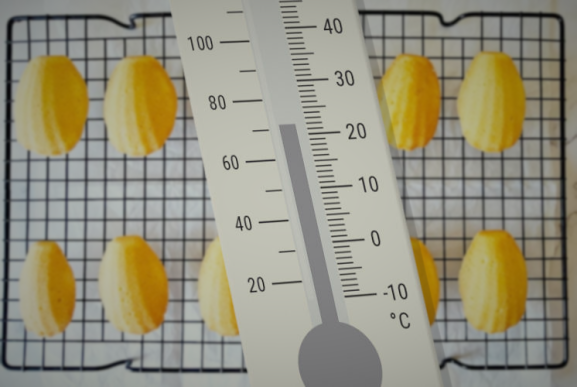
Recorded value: 22,°C
